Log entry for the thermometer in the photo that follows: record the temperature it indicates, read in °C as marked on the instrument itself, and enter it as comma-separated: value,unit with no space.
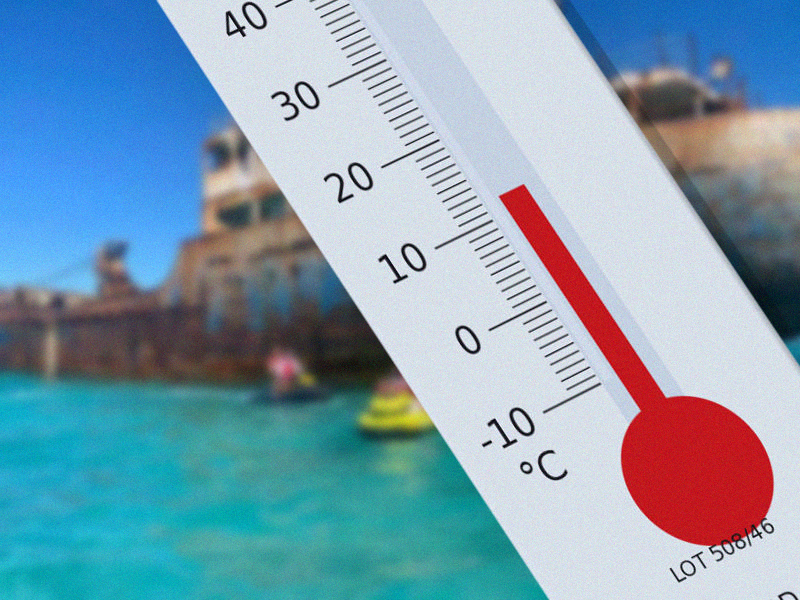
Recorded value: 12,°C
